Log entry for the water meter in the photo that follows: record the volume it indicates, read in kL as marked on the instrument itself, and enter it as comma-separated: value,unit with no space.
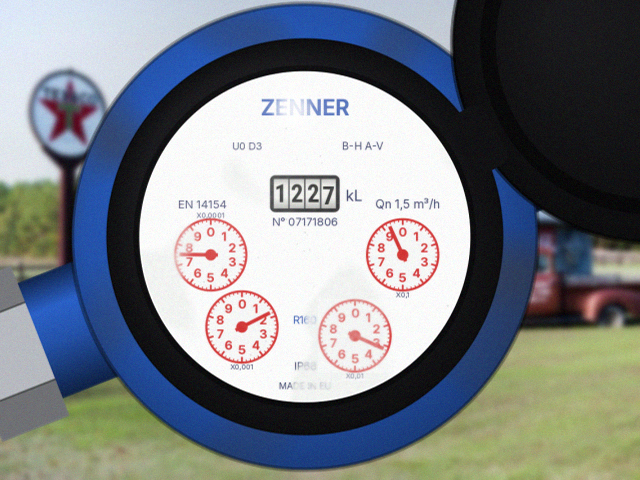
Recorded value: 1226.9317,kL
